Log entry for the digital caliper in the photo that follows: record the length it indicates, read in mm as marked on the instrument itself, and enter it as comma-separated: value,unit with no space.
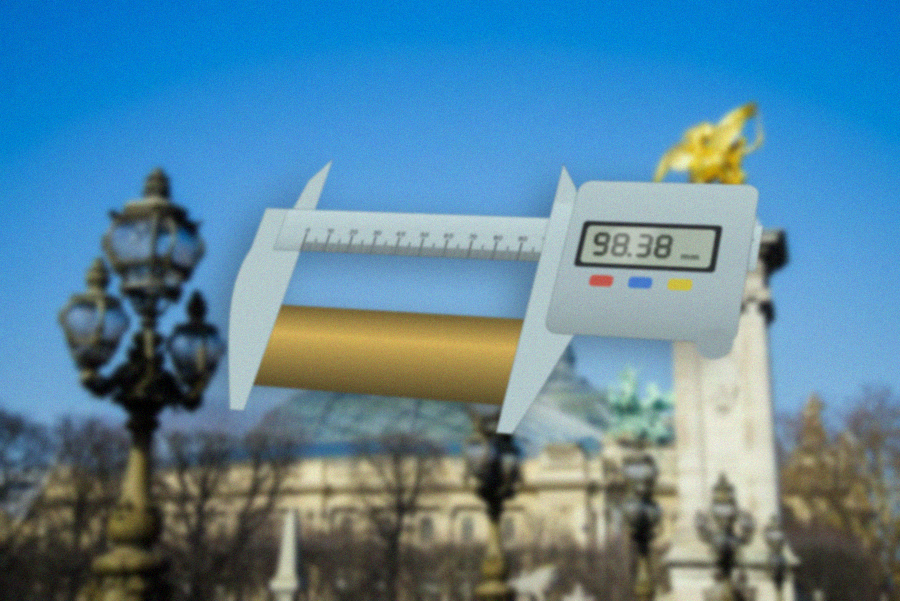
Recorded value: 98.38,mm
